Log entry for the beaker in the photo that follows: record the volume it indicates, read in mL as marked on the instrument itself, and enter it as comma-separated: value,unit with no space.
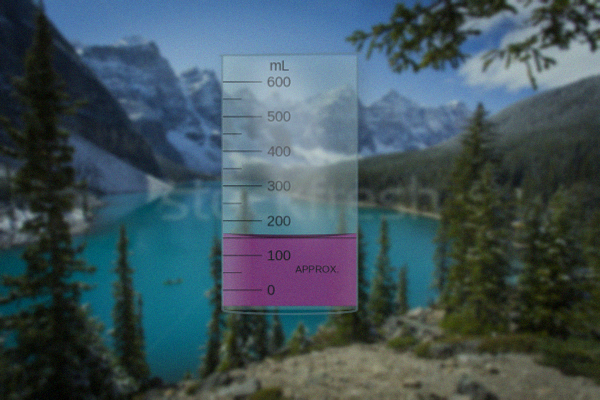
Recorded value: 150,mL
